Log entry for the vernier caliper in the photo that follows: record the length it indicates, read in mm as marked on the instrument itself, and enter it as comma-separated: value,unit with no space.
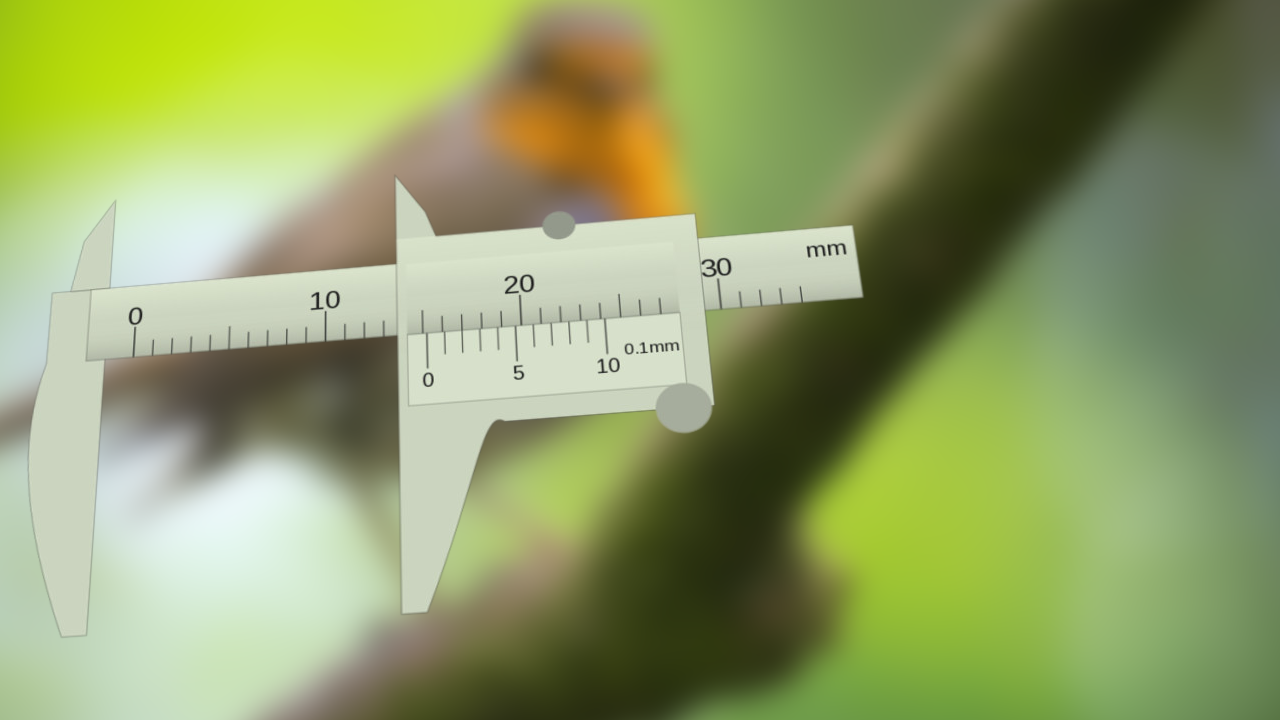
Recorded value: 15.2,mm
